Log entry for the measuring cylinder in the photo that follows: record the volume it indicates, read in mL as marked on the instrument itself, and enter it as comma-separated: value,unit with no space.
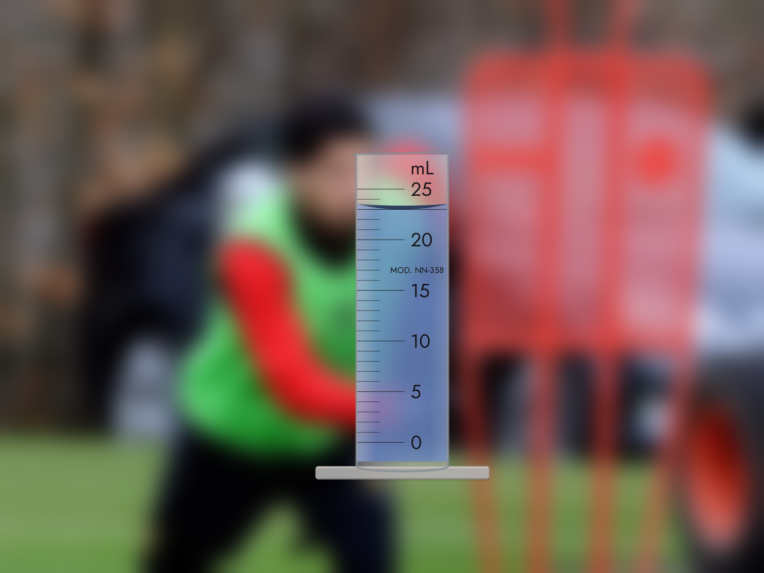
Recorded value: 23,mL
